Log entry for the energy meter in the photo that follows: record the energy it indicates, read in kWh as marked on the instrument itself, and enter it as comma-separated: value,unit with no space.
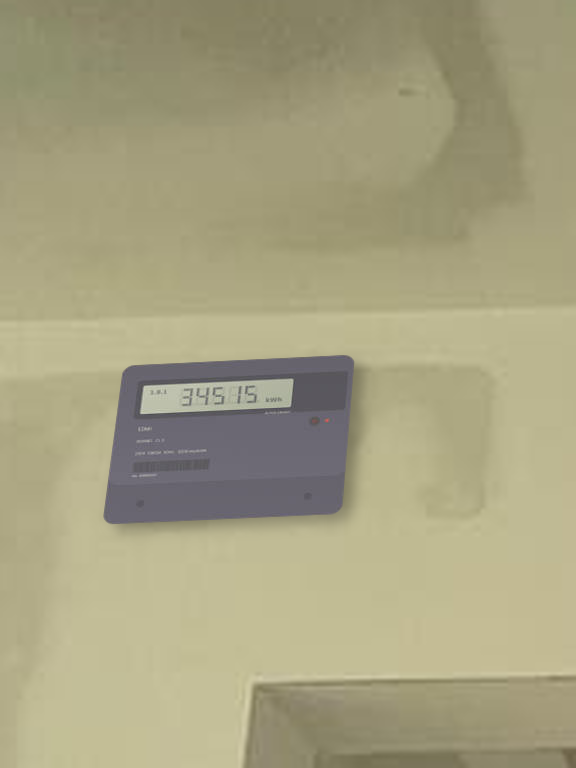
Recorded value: 34515,kWh
